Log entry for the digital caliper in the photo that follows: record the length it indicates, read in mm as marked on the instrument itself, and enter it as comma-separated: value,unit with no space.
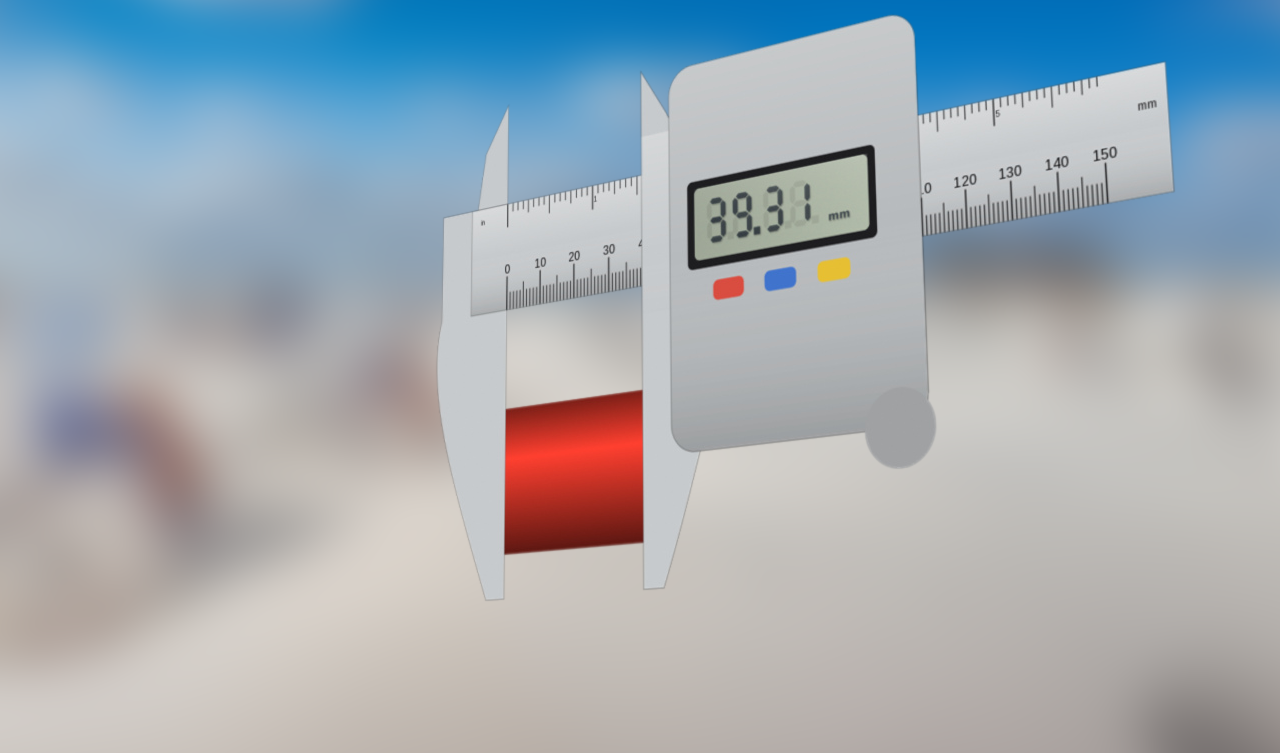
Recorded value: 39.31,mm
